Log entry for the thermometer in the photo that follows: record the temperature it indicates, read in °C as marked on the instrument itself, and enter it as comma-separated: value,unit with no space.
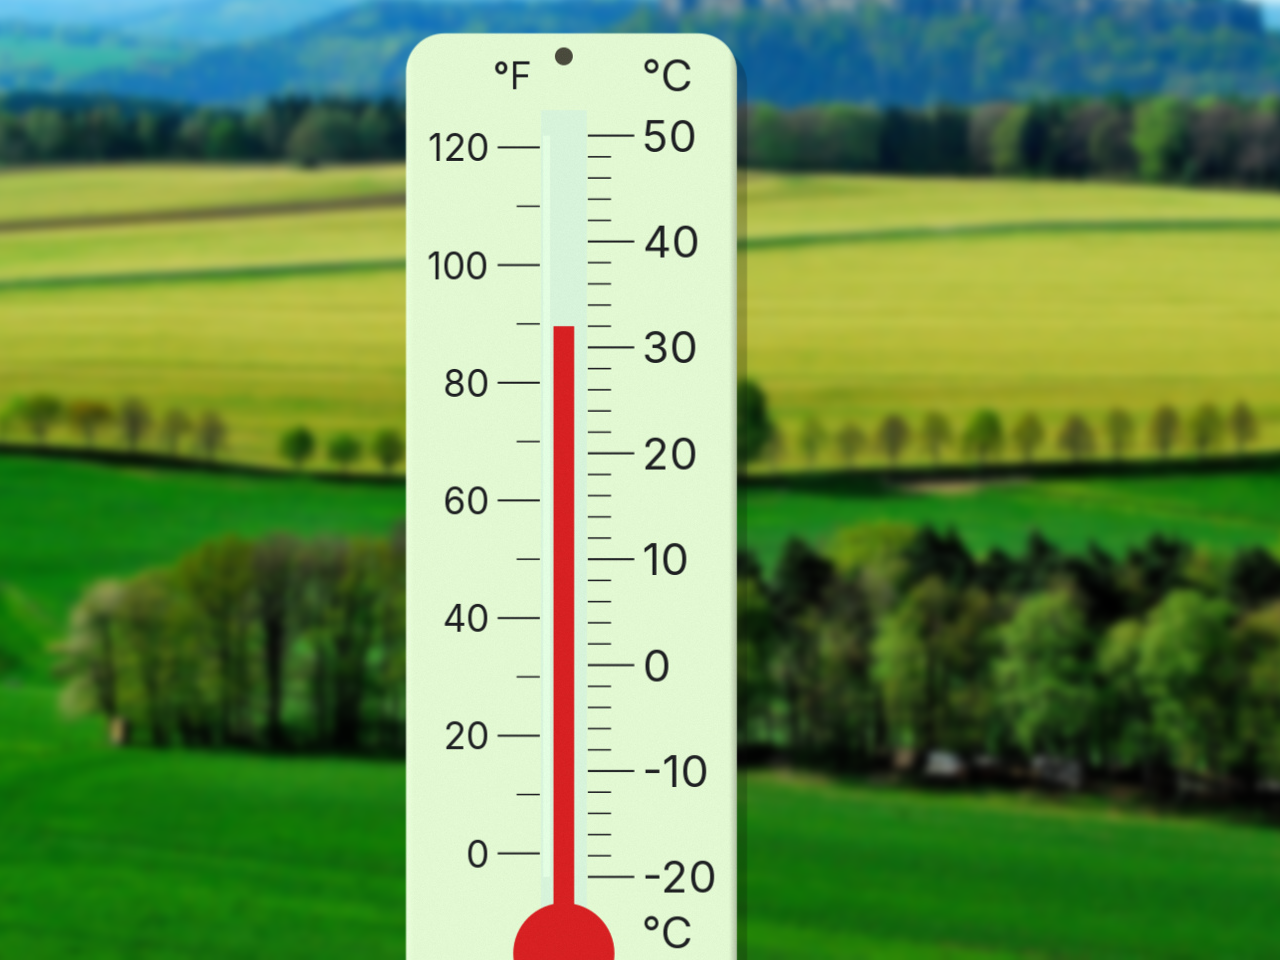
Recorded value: 32,°C
